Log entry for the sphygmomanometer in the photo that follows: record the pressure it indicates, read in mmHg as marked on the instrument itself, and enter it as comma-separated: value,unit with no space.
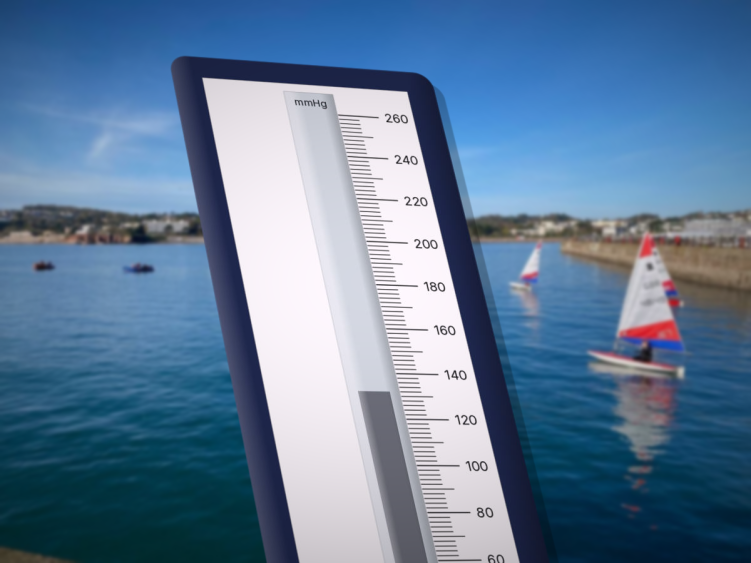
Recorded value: 132,mmHg
